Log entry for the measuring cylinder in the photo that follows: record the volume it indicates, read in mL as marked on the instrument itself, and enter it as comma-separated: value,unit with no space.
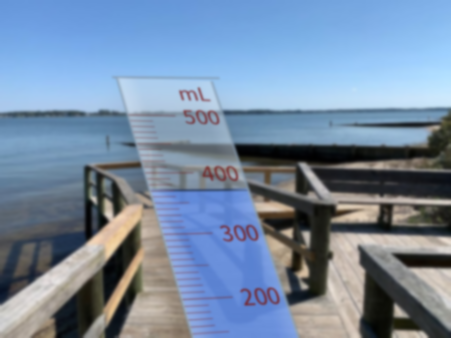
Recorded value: 370,mL
